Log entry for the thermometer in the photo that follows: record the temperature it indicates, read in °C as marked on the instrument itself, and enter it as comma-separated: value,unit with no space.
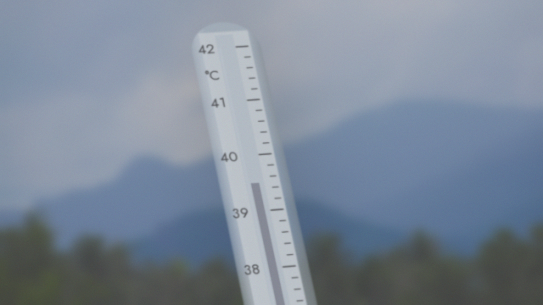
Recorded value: 39.5,°C
